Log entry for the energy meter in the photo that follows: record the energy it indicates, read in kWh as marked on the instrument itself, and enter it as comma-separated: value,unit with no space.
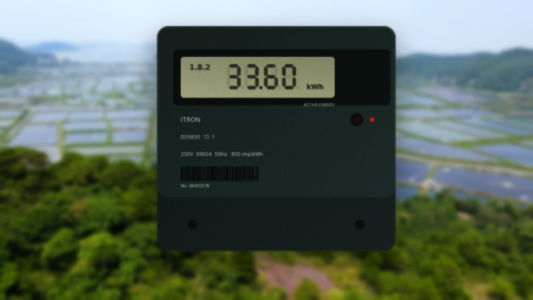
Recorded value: 33.60,kWh
